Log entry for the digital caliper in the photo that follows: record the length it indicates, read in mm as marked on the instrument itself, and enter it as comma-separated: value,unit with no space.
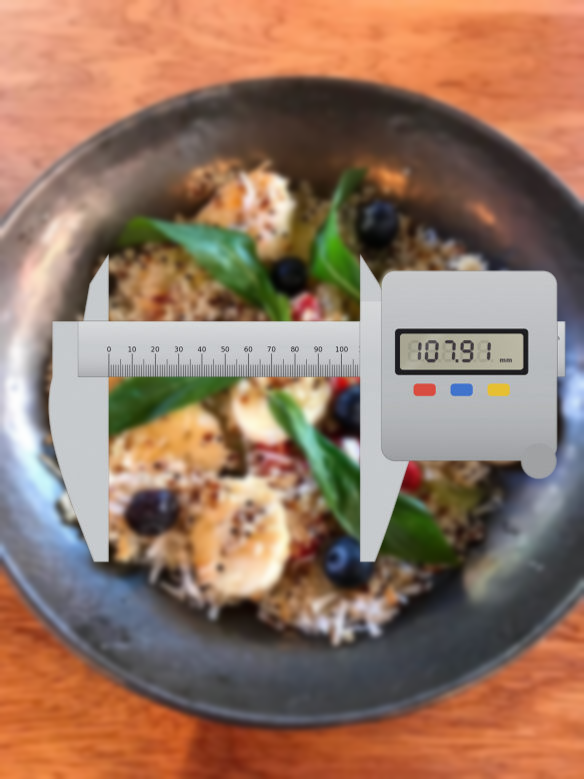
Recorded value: 107.91,mm
